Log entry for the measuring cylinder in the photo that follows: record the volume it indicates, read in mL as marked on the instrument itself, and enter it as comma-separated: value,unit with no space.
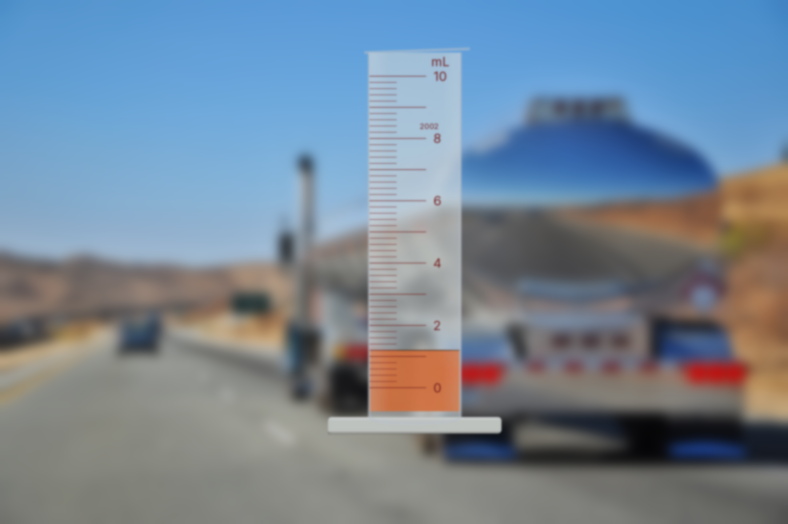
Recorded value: 1.2,mL
